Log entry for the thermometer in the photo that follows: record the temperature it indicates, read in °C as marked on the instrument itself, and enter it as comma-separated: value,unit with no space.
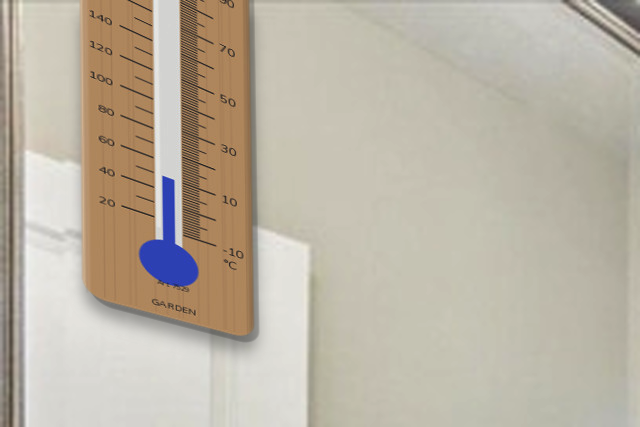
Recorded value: 10,°C
